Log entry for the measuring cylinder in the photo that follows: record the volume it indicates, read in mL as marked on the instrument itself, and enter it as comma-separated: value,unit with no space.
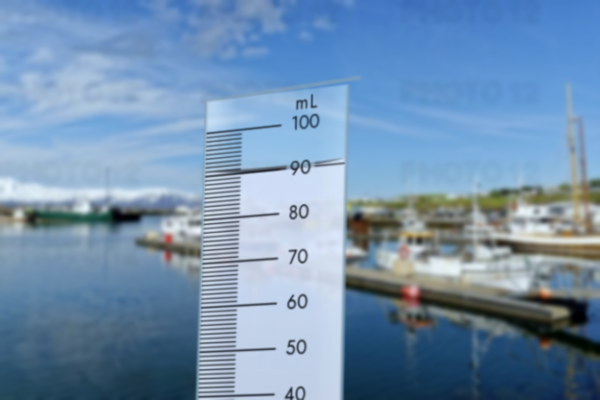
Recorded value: 90,mL
